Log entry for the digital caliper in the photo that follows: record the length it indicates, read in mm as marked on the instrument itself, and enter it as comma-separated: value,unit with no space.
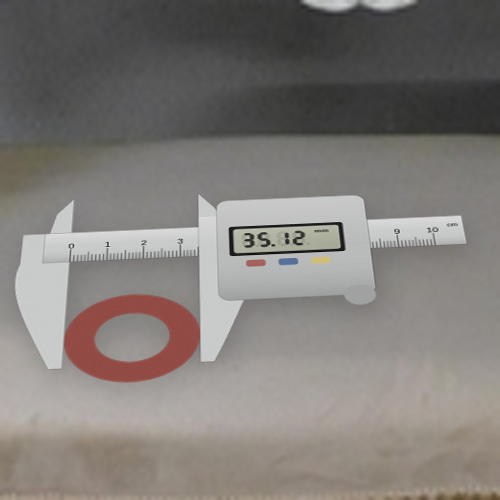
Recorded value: 35.12,mm
